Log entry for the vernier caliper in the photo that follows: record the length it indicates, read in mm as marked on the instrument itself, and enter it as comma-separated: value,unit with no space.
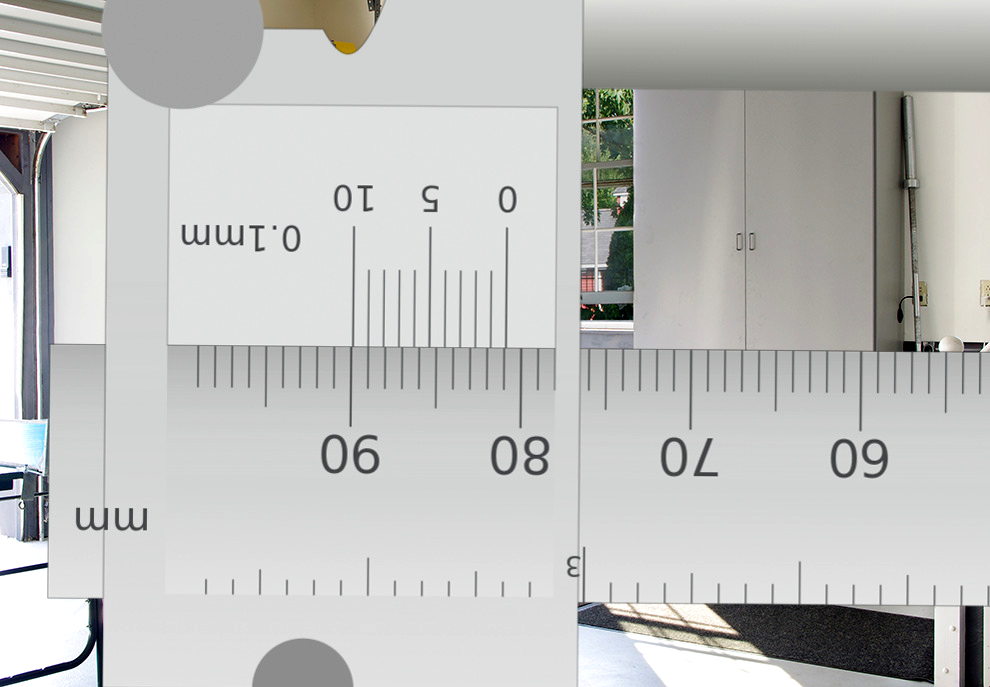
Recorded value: 80.9,mm
